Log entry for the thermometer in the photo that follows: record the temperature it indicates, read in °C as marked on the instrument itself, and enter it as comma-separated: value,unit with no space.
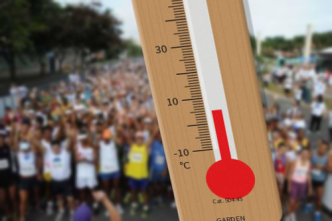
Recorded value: 5,°C
